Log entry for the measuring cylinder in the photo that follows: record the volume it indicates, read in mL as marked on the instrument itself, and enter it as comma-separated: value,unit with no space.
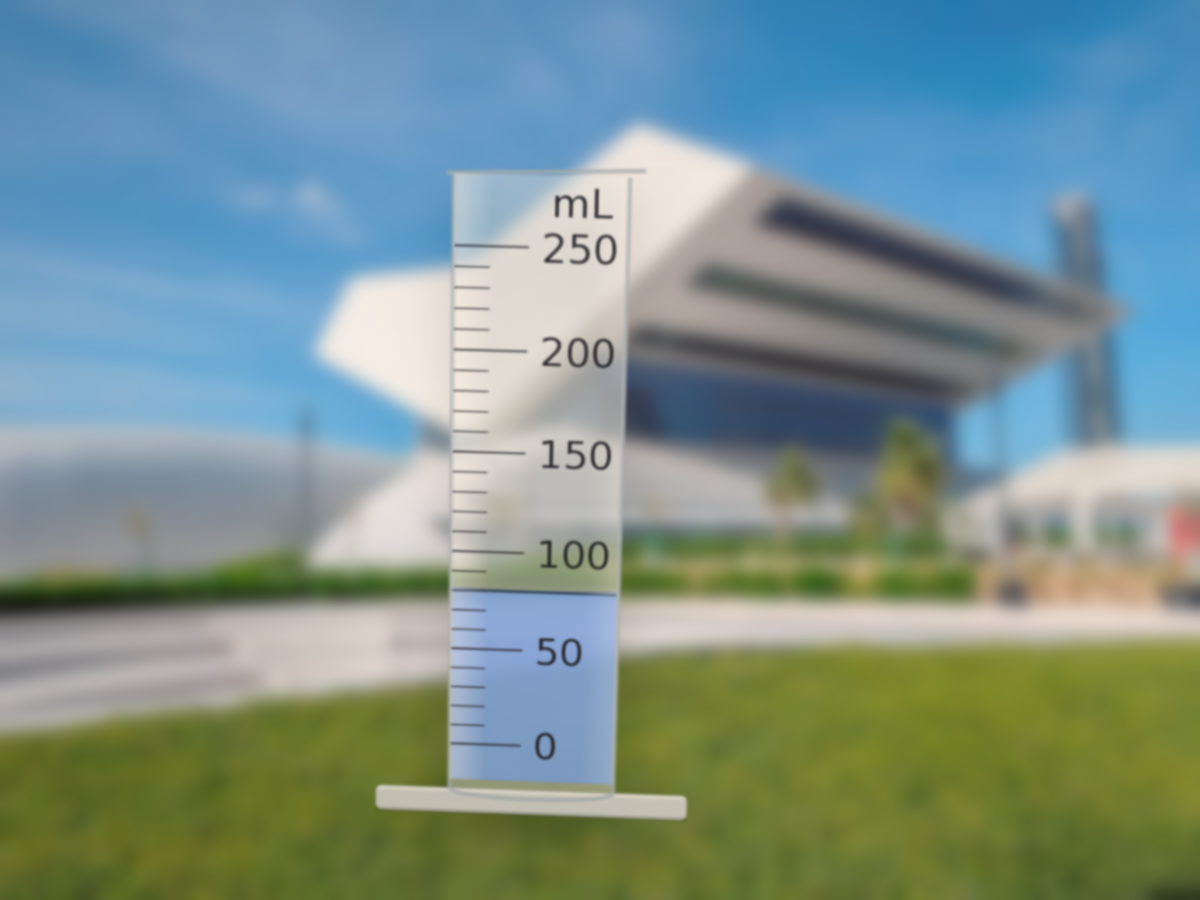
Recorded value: 80,mL
